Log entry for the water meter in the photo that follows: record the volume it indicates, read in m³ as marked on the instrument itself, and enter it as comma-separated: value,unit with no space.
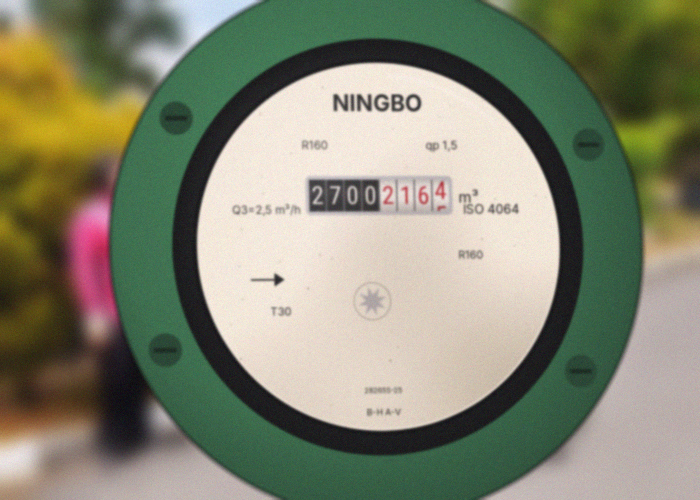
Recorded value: 2700.2164,m³
